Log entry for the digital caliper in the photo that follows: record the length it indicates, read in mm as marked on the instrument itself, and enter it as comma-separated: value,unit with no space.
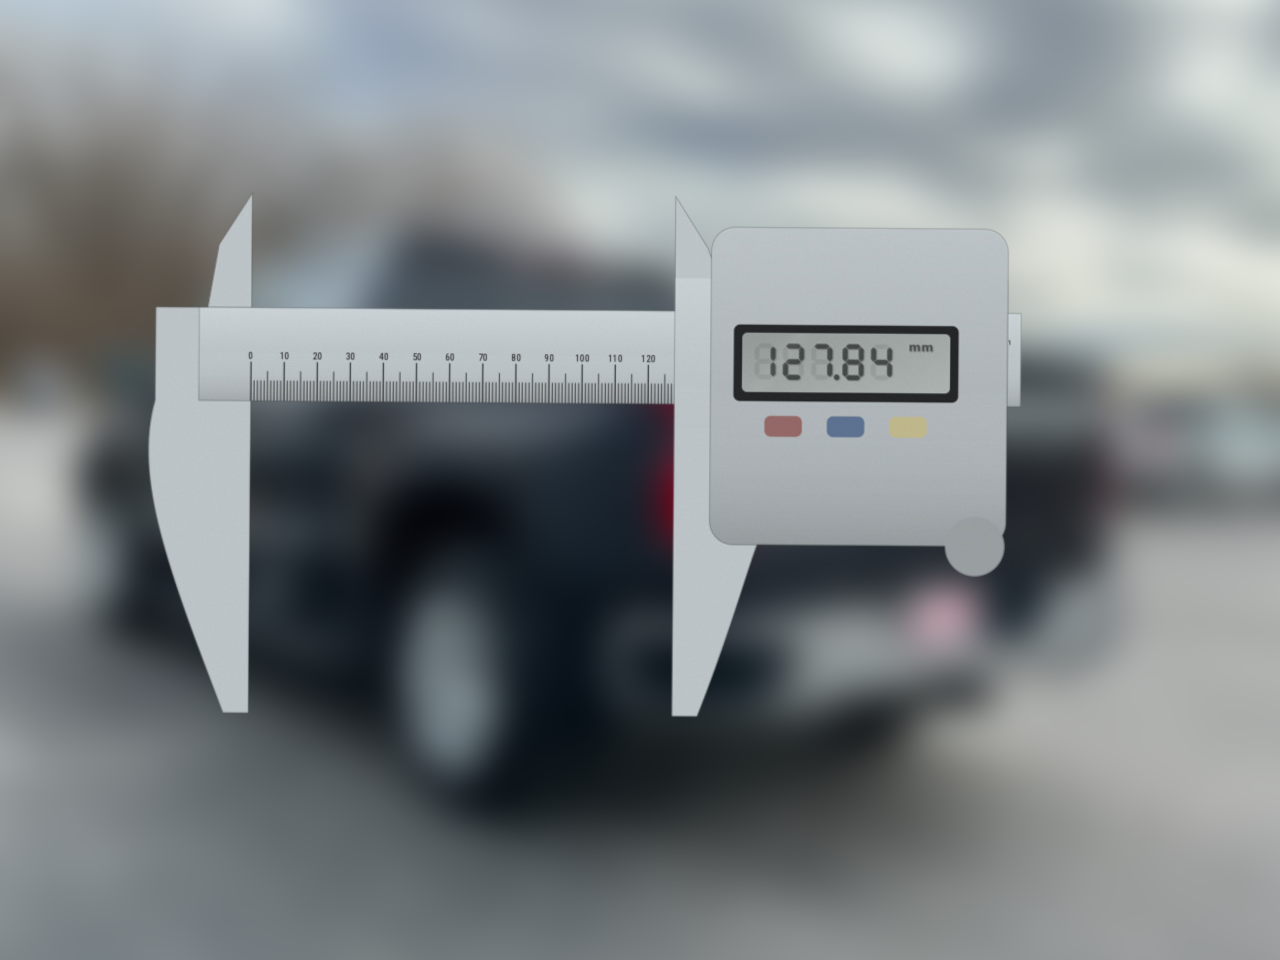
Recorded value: 127.84,mm
